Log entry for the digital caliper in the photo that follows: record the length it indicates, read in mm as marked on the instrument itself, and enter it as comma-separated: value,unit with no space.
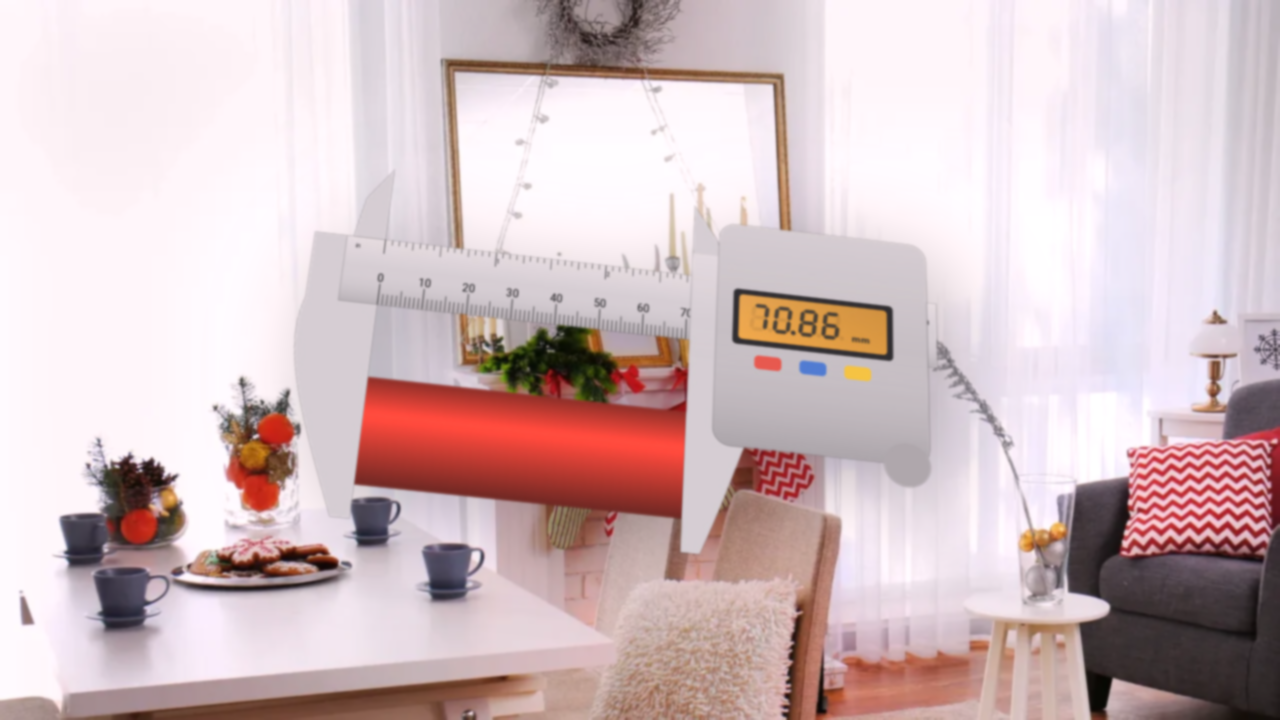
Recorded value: 70.86,mm
